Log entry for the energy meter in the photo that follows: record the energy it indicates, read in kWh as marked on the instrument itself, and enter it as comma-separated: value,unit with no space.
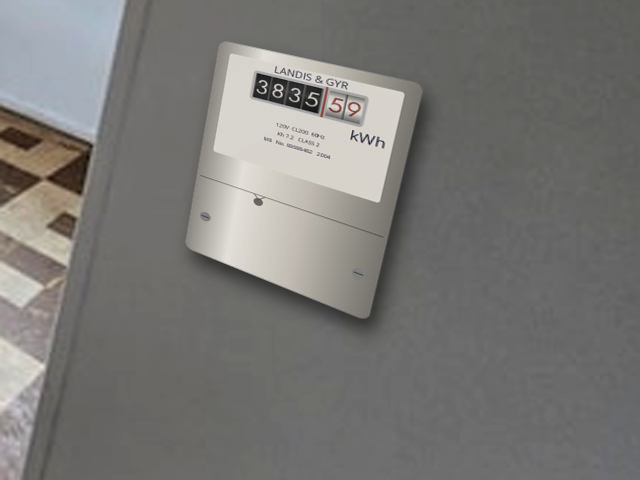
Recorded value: 3835.59,kWh
